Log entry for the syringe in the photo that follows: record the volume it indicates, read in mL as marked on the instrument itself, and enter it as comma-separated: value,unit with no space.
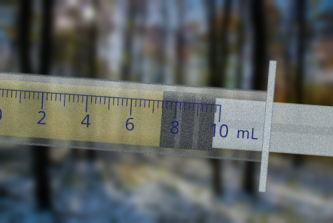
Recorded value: 7.4,mL
